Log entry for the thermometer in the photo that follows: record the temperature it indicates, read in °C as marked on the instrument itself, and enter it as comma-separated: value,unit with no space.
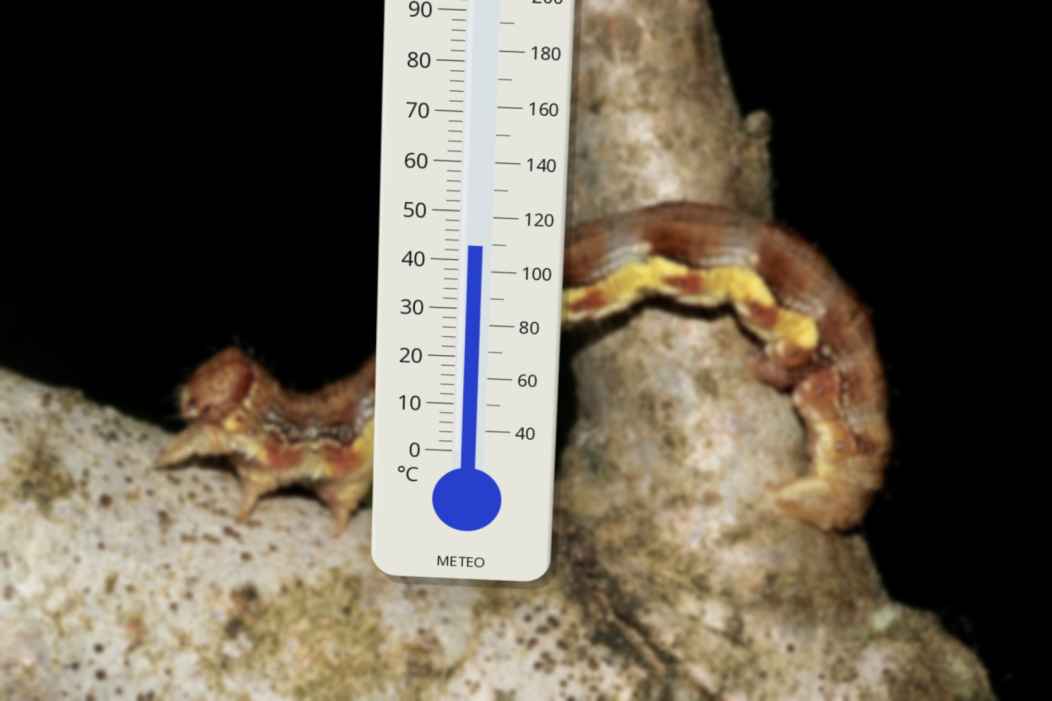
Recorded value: 43,°C
